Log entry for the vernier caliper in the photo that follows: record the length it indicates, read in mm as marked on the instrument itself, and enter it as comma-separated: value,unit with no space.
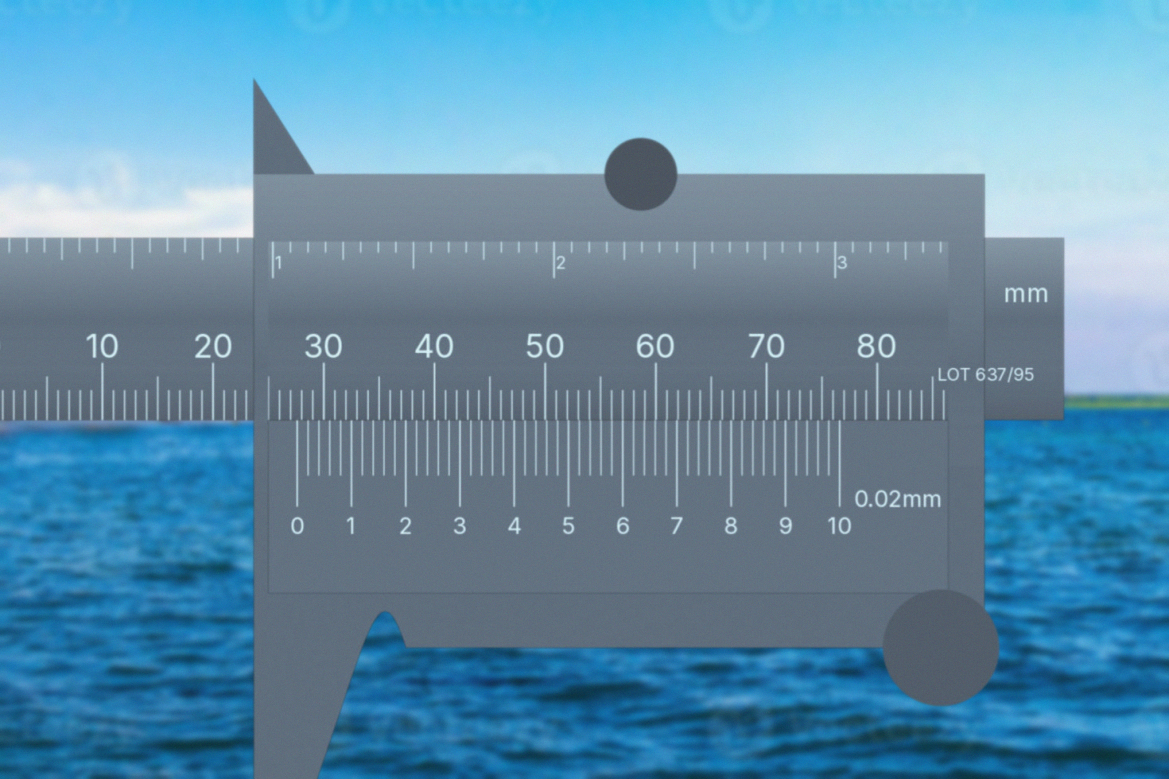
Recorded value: 27.6,mm
